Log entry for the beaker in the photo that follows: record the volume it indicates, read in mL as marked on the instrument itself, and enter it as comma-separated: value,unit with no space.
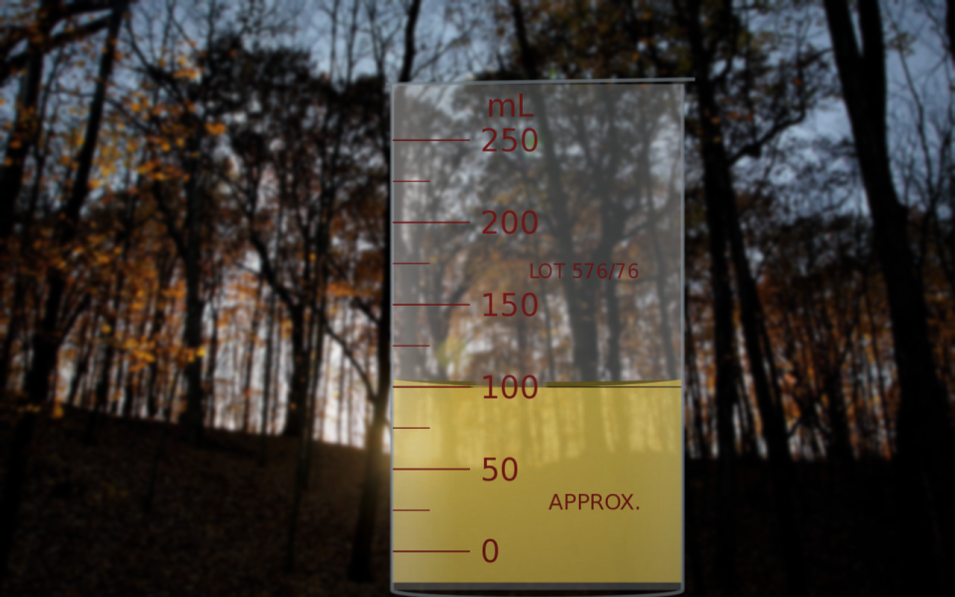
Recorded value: 100,mL
